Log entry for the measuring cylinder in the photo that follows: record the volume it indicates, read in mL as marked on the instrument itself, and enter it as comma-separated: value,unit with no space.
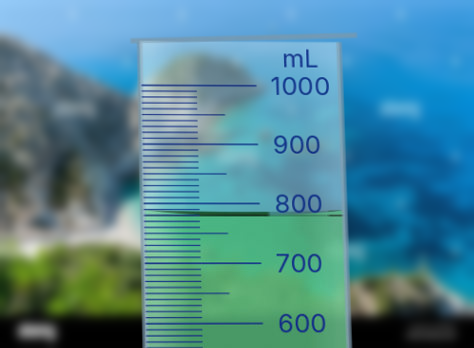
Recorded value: 780,mL
